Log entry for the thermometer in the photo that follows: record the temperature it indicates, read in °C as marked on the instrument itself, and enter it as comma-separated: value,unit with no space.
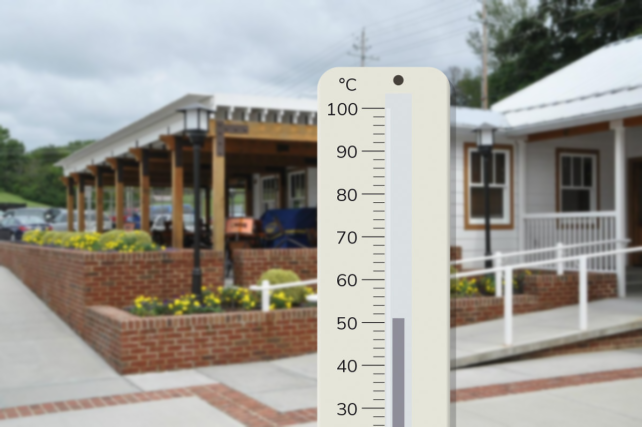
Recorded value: 51,°C
